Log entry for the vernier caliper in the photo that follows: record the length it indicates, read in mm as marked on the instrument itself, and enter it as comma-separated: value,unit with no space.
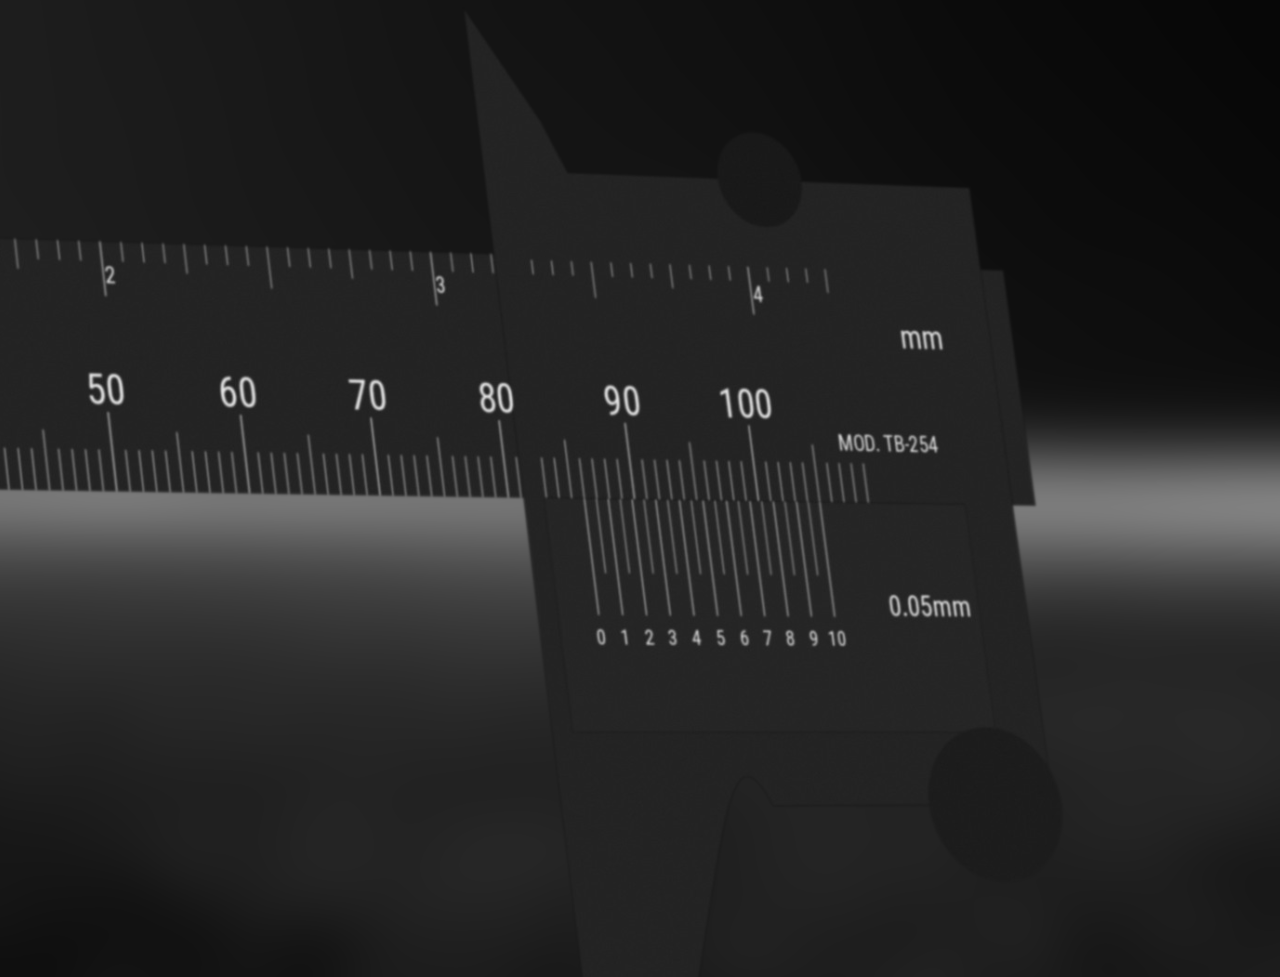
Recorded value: 86.0,mm
